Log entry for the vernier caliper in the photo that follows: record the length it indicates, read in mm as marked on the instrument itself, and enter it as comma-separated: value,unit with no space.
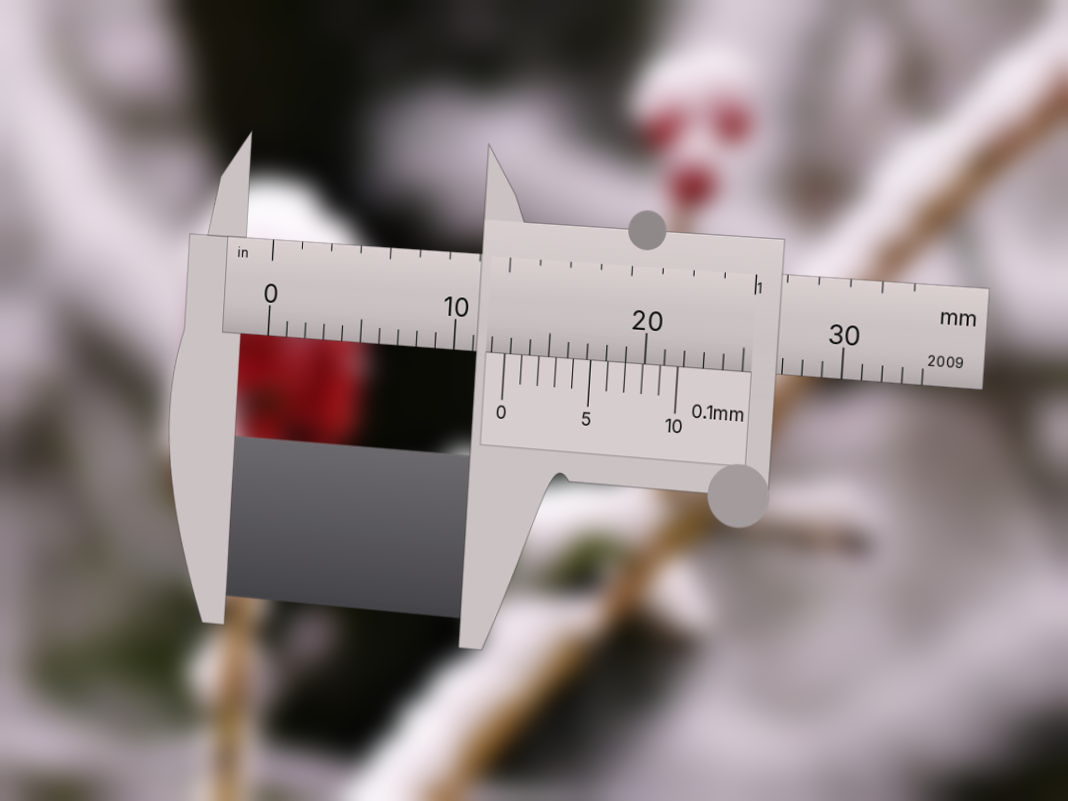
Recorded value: 12.7,mm
